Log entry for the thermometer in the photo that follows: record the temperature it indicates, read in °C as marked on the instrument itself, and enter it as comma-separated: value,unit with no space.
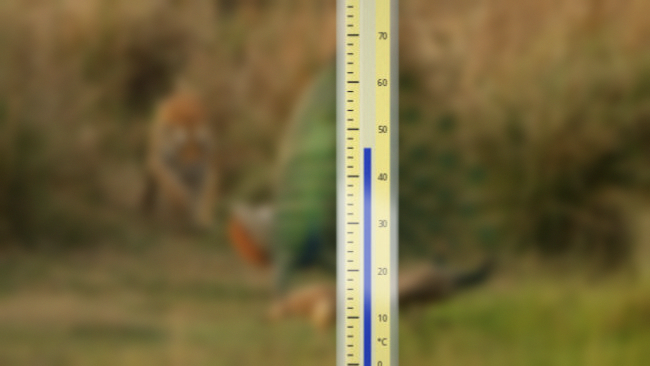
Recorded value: 46,°C
